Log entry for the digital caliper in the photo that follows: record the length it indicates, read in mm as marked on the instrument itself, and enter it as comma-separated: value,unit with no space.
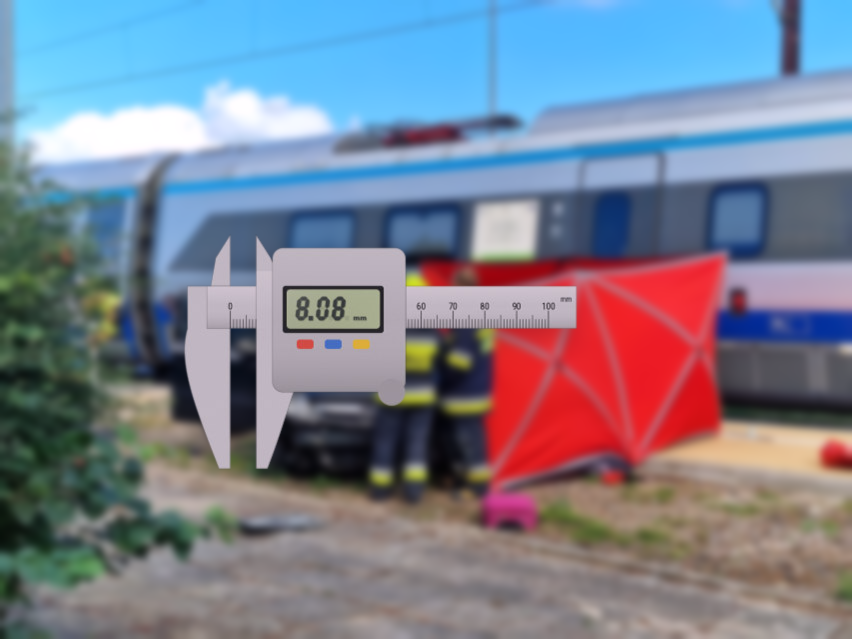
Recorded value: 8.08,mm
